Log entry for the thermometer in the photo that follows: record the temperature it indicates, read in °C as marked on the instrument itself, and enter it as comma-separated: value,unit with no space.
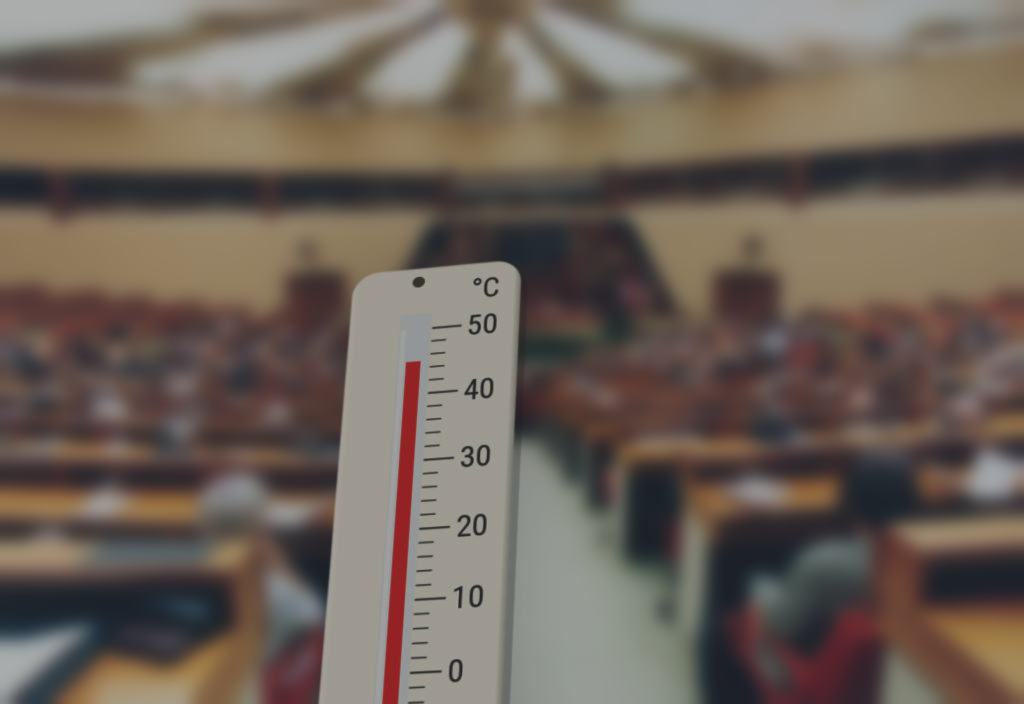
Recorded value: 45,°C
